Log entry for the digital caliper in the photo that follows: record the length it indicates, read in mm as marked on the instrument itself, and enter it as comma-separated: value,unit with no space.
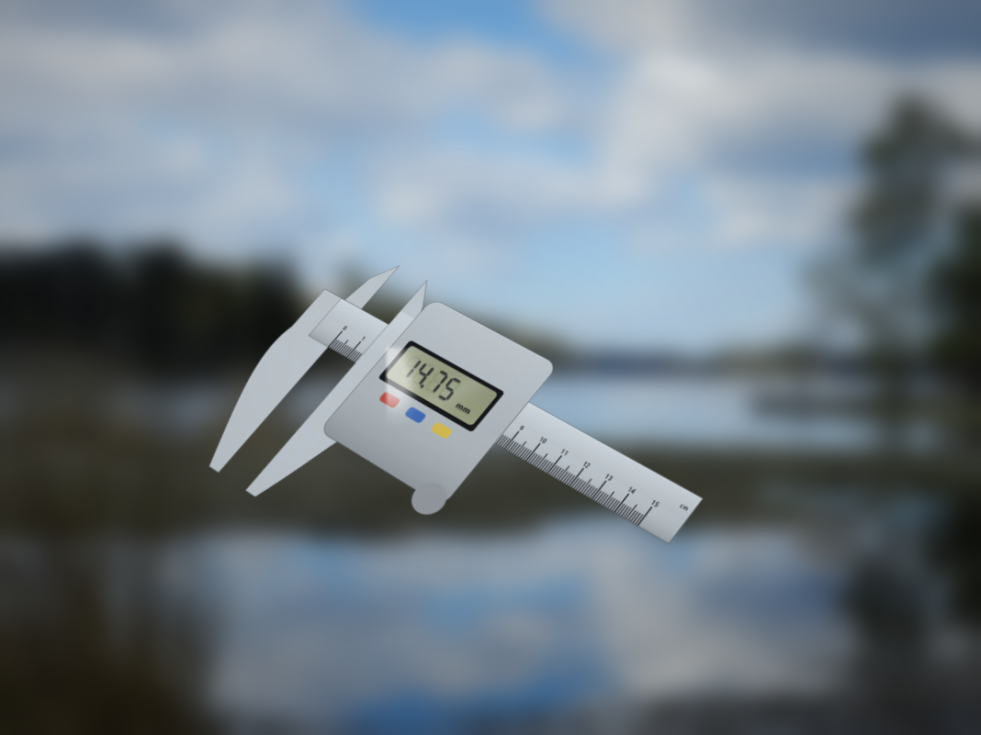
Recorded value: 14.75,mm
